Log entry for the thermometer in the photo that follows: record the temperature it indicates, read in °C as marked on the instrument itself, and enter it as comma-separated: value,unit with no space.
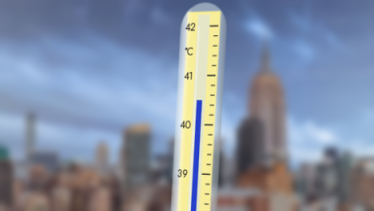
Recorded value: 40.5,°C
